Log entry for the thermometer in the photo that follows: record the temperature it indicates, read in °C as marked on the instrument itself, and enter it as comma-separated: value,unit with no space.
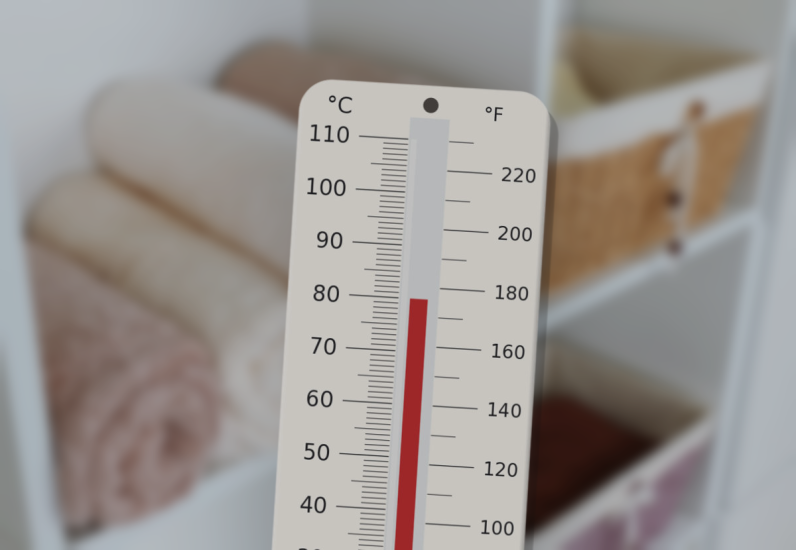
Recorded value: 80,°C
